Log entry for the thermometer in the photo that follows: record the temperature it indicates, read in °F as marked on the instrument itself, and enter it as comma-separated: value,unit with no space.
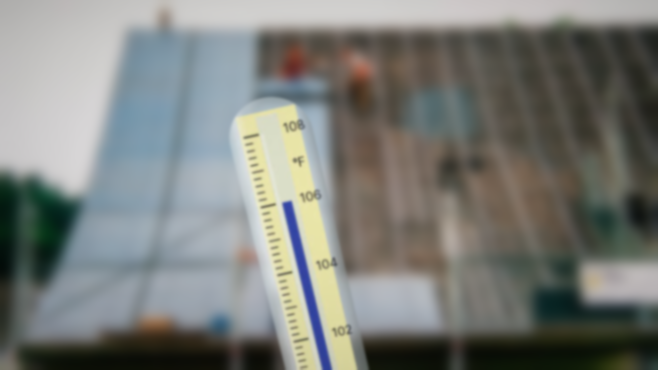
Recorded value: 106,°F
